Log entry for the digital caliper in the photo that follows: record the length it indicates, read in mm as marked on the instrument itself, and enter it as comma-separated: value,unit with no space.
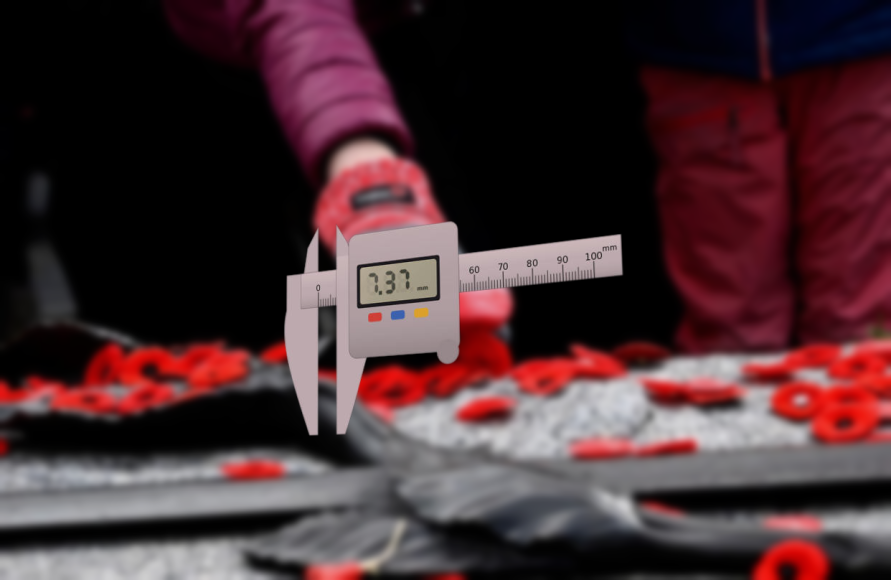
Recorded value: 7.37,mm
